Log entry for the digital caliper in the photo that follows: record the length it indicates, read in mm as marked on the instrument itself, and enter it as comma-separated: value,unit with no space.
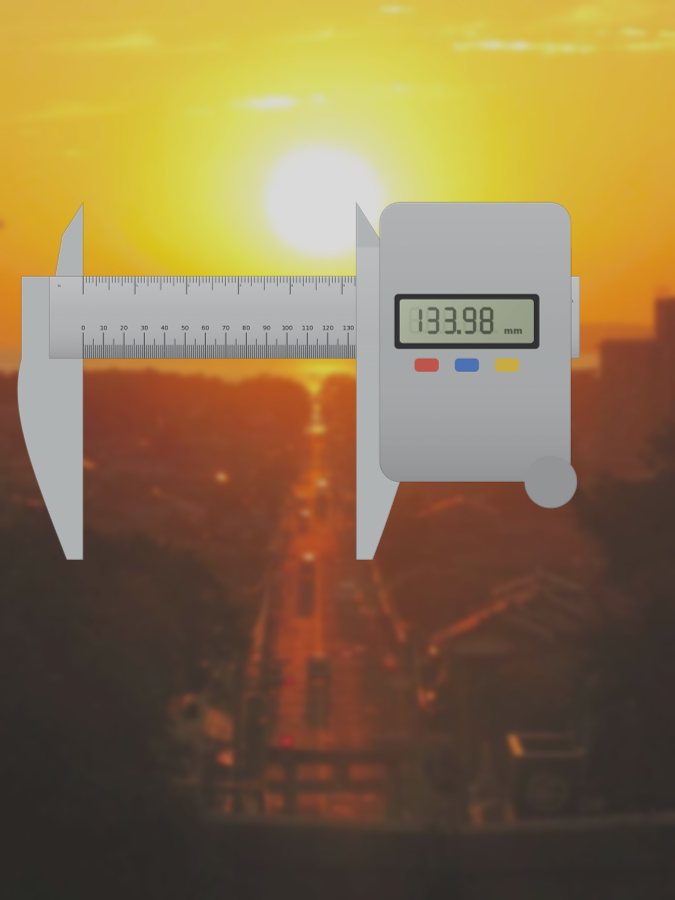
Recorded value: 133.98,mm
